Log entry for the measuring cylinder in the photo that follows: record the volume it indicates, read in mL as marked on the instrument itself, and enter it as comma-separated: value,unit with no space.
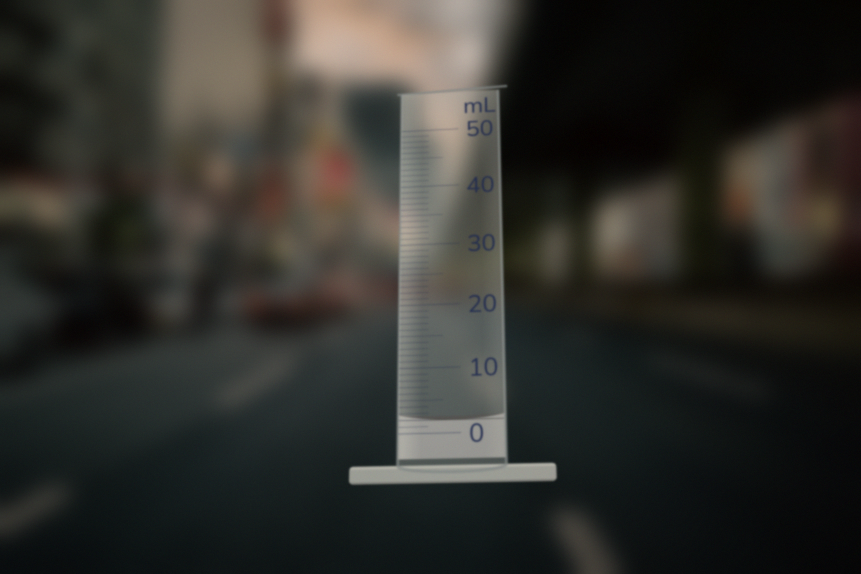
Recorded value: 2,mL
